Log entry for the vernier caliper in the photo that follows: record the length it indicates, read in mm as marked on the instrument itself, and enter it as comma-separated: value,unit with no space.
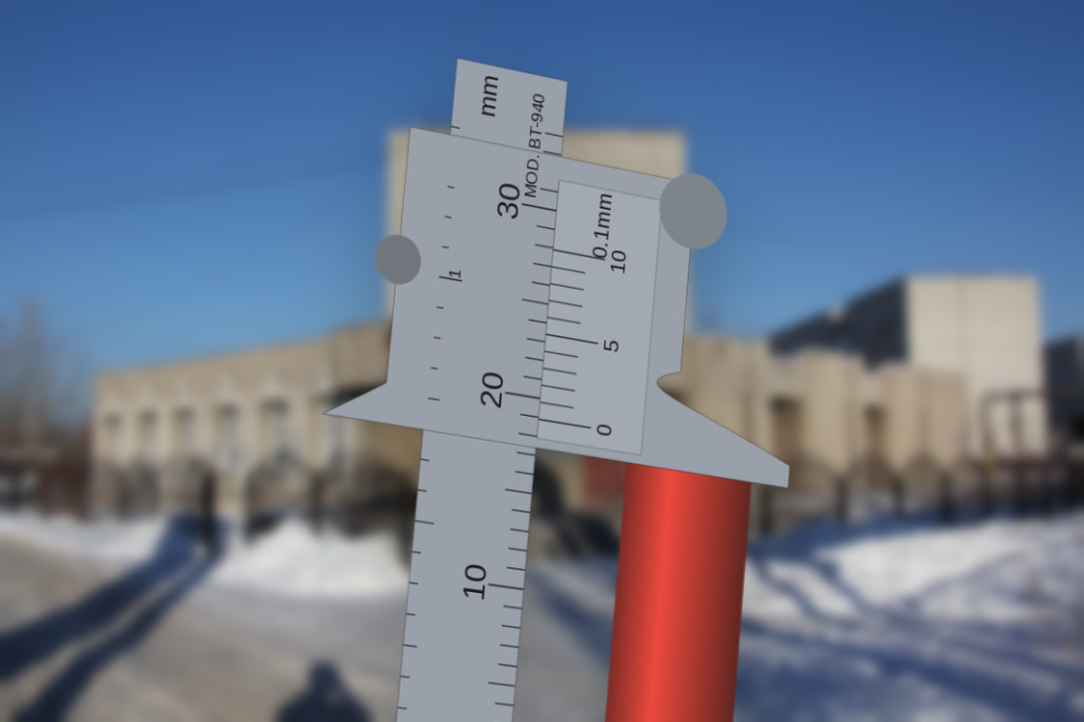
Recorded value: 18.9,mm
